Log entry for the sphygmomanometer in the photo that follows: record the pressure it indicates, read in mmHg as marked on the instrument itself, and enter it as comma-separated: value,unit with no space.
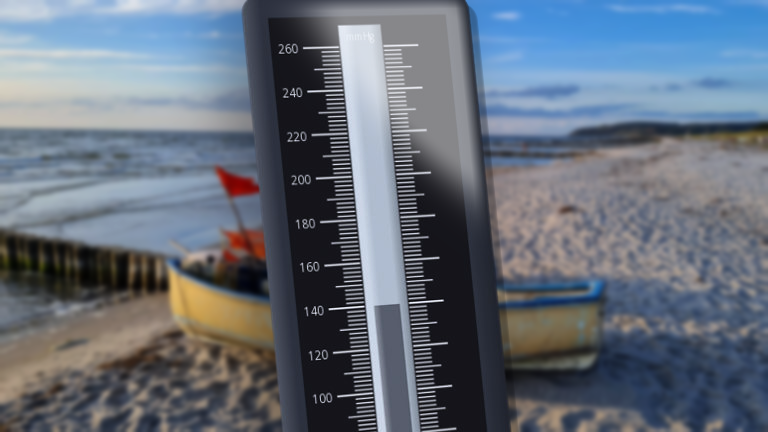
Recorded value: 140,mmHg
